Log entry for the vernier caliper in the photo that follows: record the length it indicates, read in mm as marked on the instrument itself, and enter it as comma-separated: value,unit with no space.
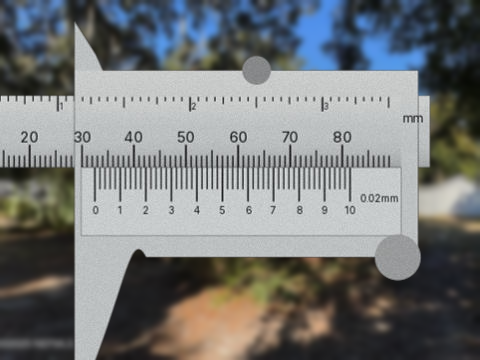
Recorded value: 32.5,mm
